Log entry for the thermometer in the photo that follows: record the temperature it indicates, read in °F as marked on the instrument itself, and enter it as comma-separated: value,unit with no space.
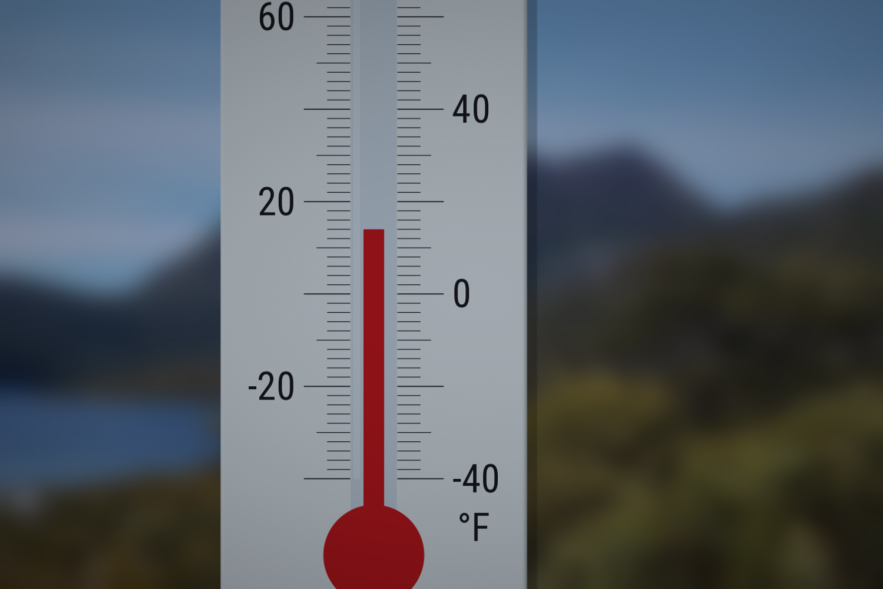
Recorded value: 14,°F
